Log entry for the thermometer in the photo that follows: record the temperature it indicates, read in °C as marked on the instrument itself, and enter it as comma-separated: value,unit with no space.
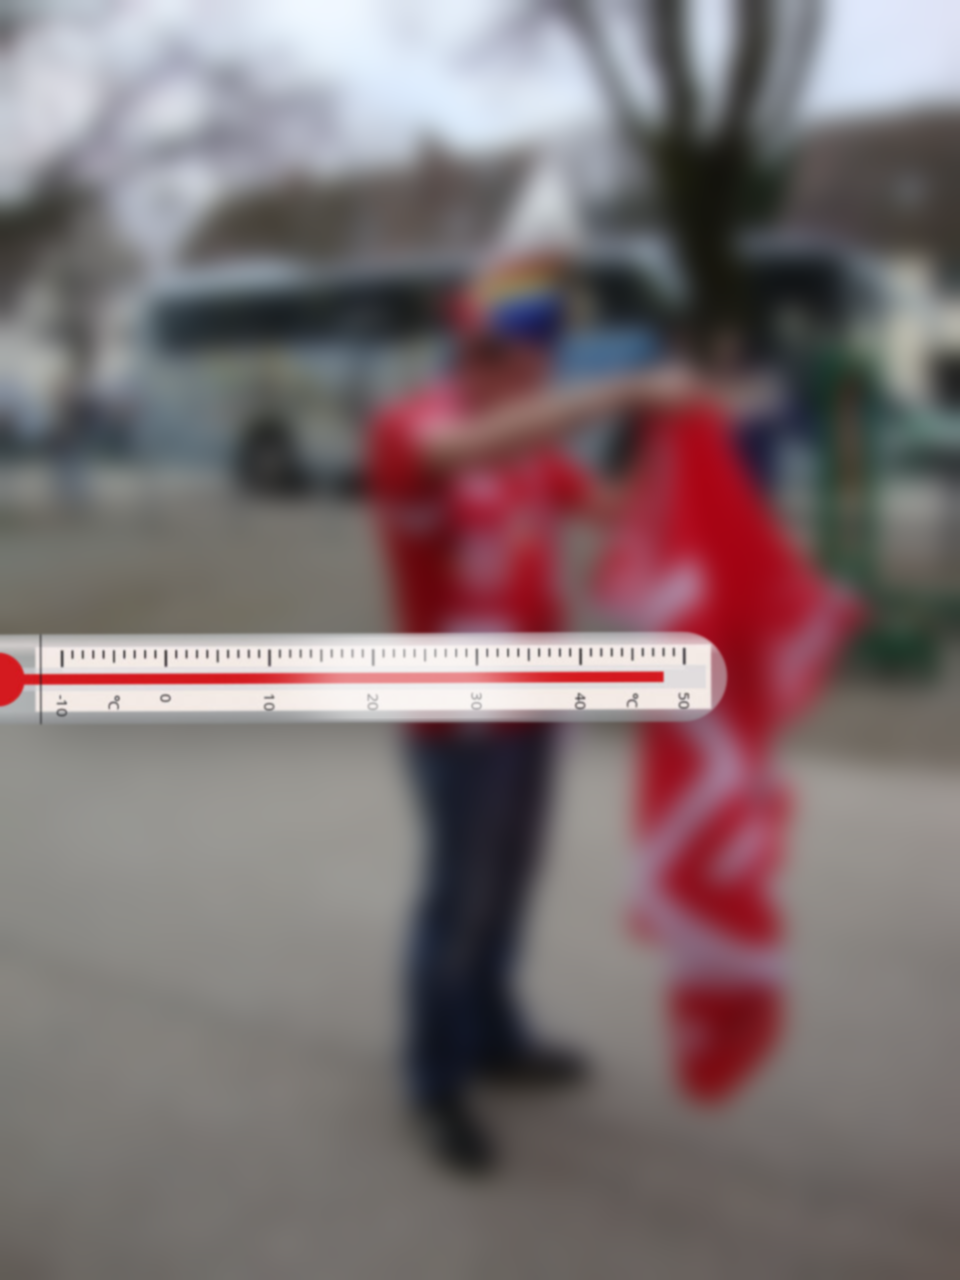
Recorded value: 48,°C
